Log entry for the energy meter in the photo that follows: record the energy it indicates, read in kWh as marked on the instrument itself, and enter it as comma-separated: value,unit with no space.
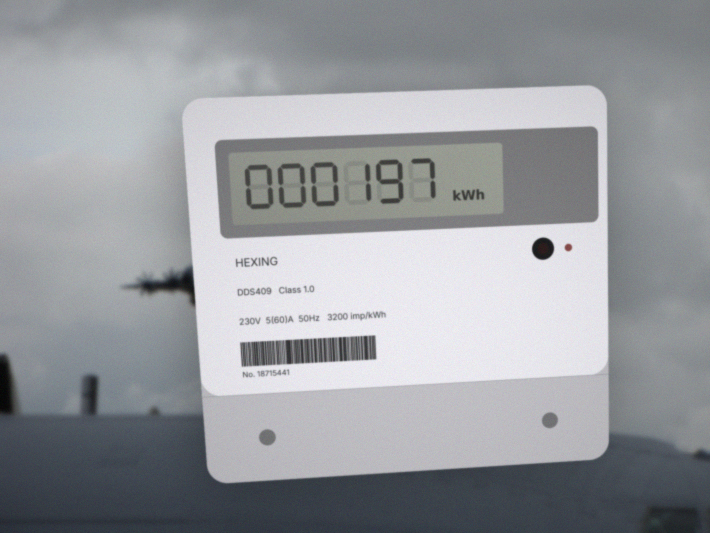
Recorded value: 197,kWh
